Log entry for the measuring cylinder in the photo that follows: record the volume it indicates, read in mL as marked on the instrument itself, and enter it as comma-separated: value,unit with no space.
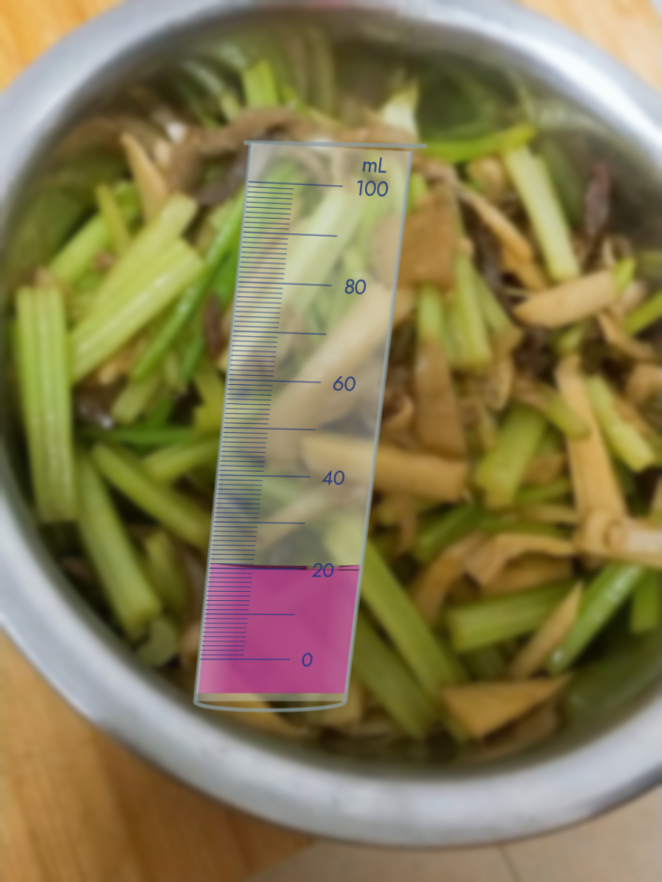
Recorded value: 20,mL
